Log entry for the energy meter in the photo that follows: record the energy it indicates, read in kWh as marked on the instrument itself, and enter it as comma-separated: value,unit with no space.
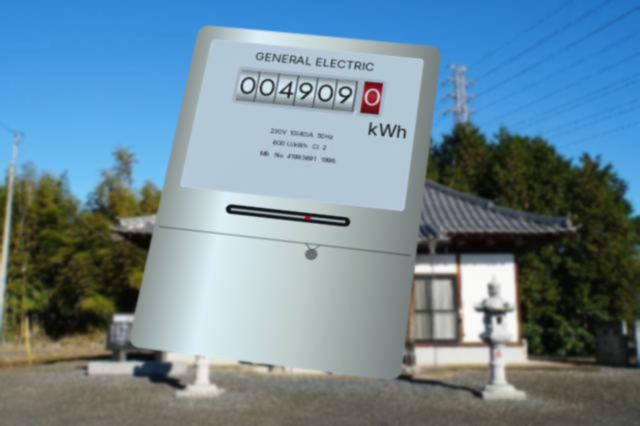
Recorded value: 4909.0,kWh
